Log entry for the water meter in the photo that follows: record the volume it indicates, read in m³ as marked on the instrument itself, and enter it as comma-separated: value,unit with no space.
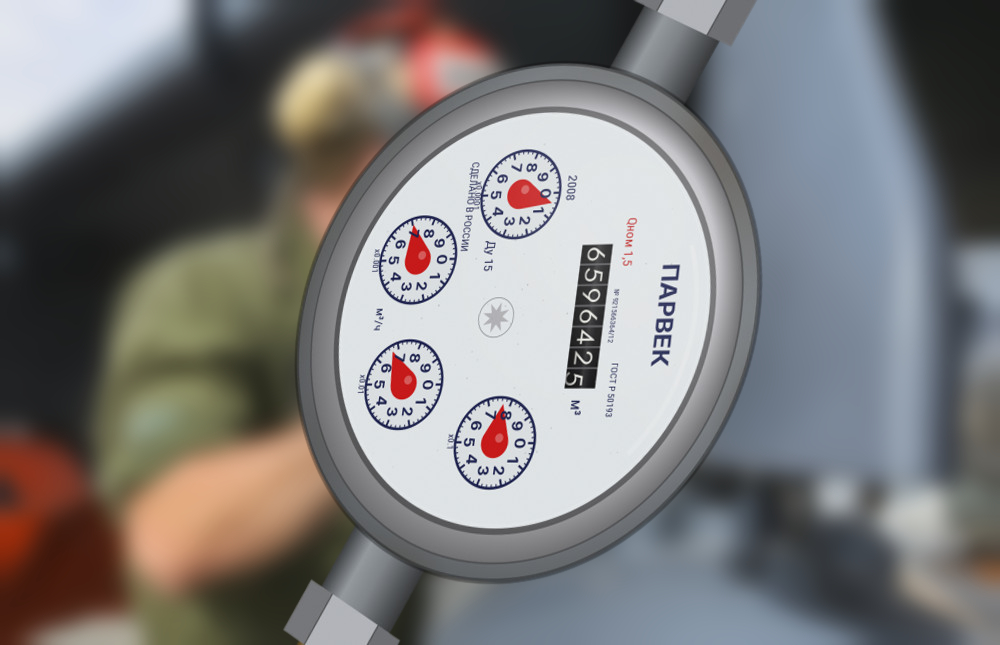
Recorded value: 6596424.7670,m³
